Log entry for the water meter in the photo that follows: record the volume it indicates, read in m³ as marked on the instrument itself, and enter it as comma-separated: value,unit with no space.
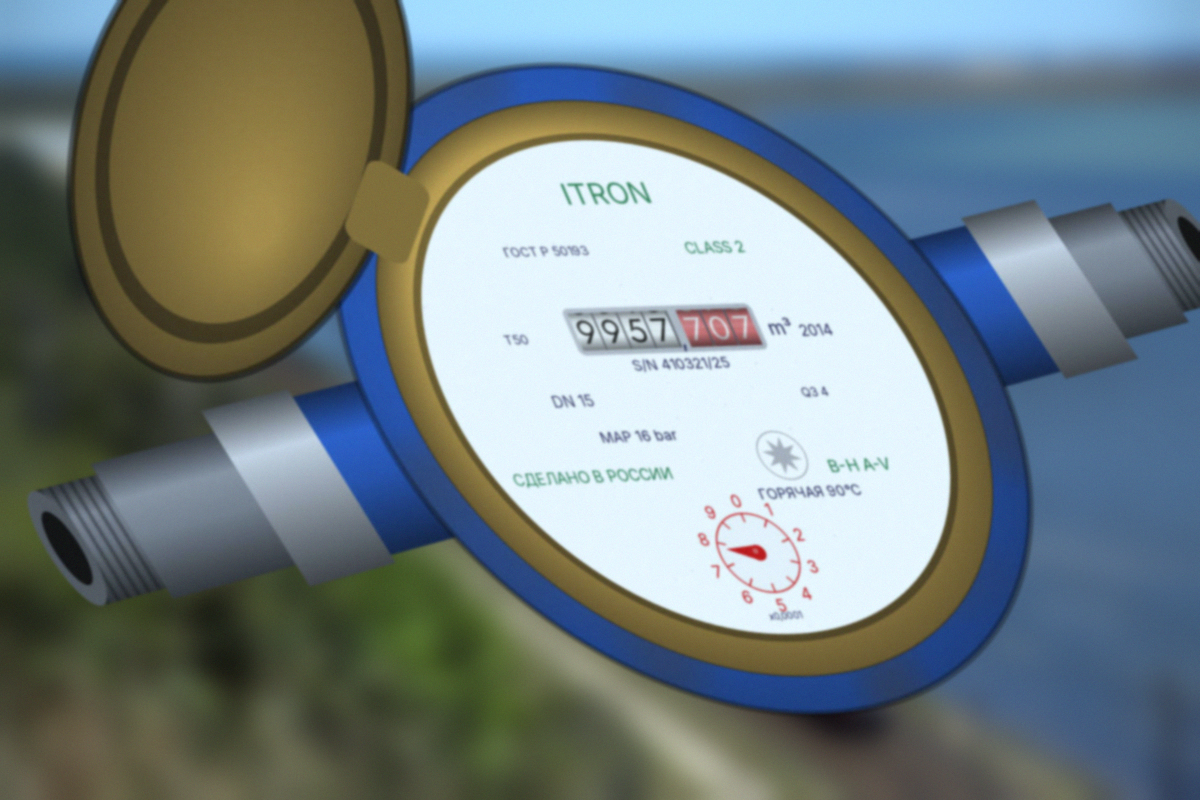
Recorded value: 9957.7077,m³
